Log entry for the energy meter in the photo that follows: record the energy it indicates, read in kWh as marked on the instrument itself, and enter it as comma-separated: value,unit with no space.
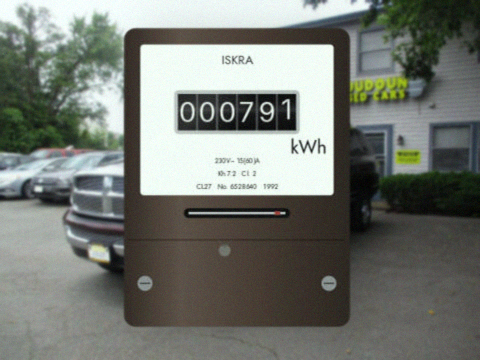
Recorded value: 791,kWh
